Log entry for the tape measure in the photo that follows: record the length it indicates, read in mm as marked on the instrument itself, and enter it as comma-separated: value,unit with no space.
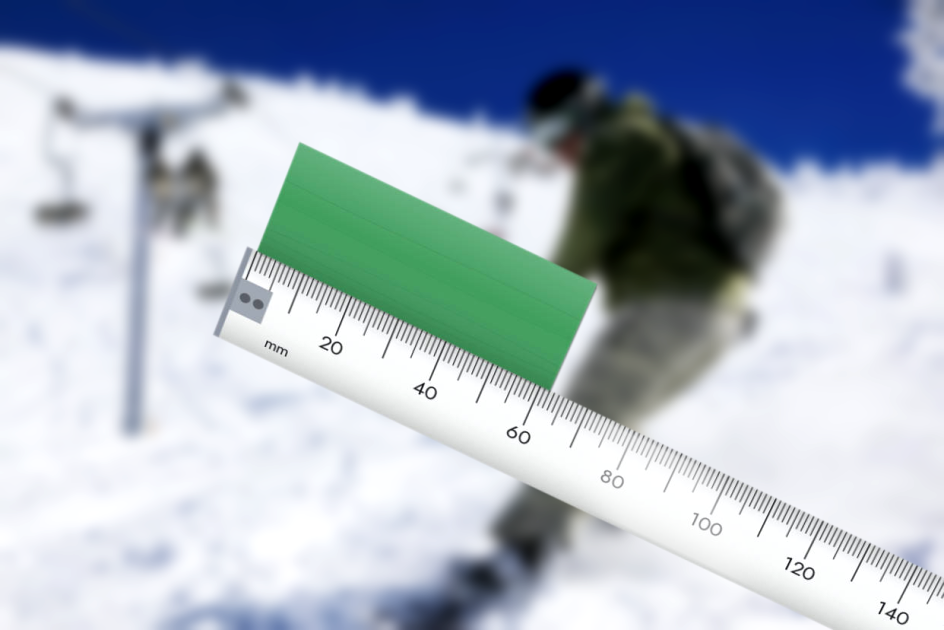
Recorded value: 62,mm
